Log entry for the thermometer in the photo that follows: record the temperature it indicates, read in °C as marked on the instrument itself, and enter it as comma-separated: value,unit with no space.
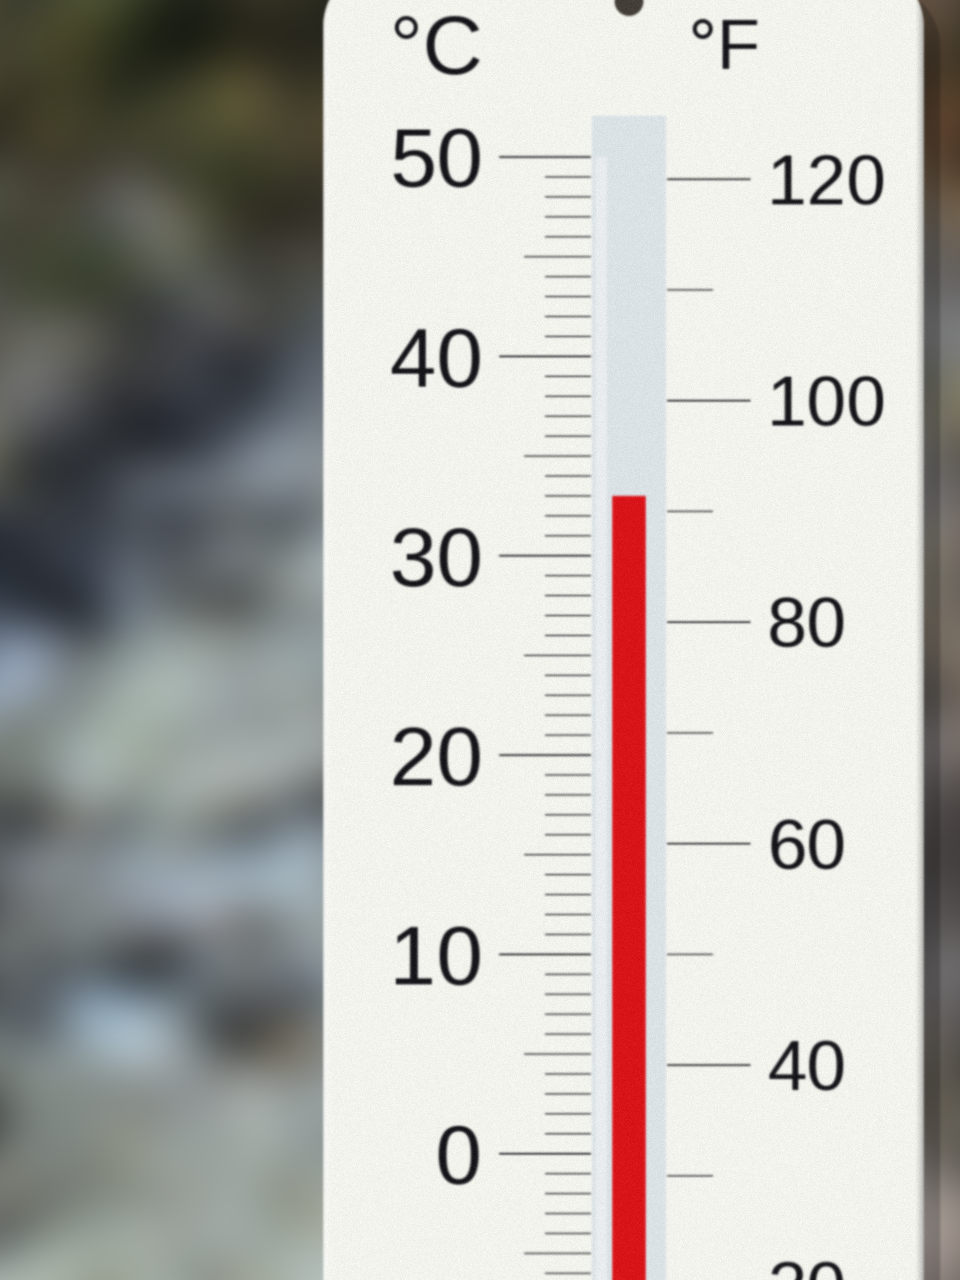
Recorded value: 33,°C
